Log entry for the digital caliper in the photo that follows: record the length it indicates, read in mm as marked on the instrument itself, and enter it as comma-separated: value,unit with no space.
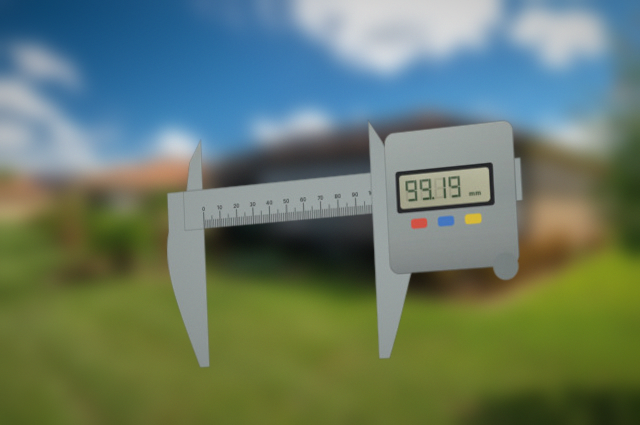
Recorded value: 99.19,mm
